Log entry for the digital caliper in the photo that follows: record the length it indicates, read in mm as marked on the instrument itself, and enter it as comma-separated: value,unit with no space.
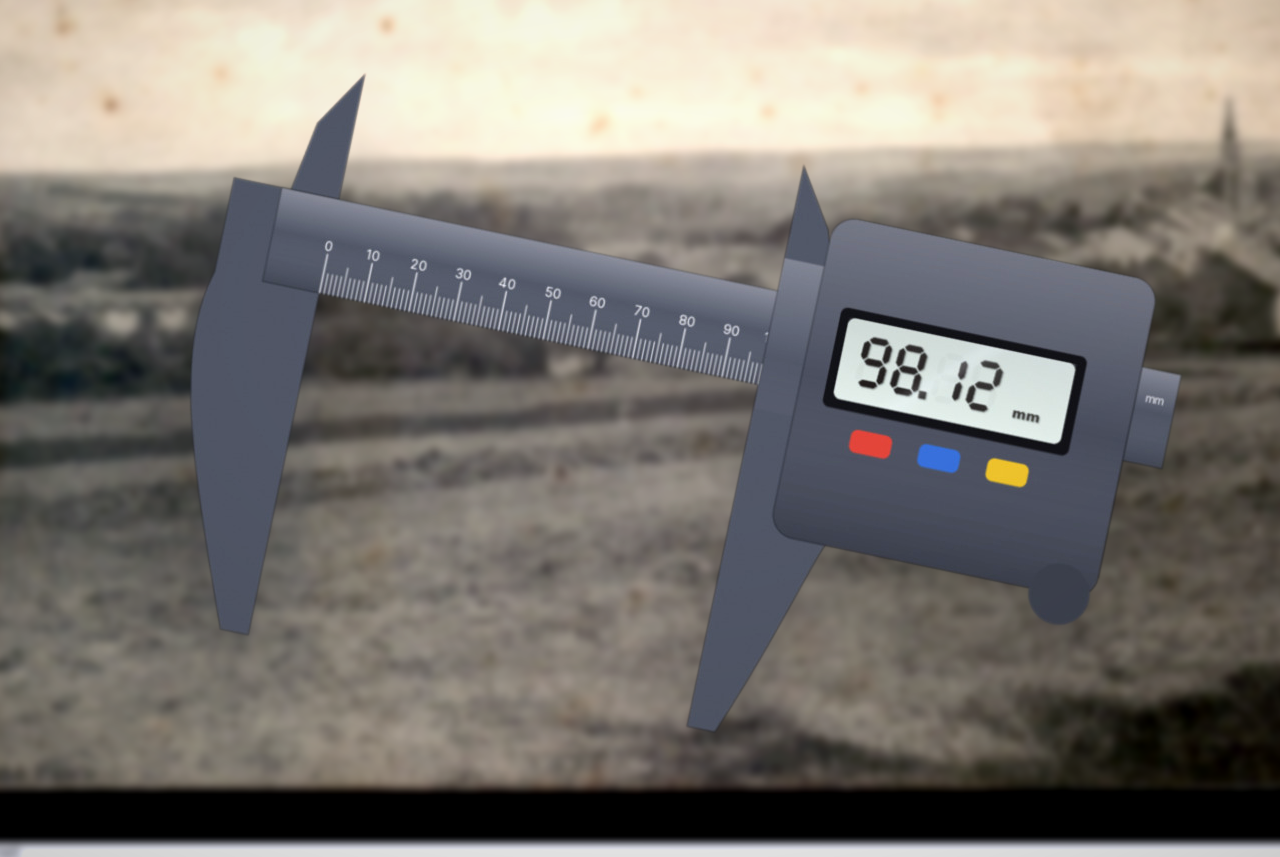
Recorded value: 98.12,mm
